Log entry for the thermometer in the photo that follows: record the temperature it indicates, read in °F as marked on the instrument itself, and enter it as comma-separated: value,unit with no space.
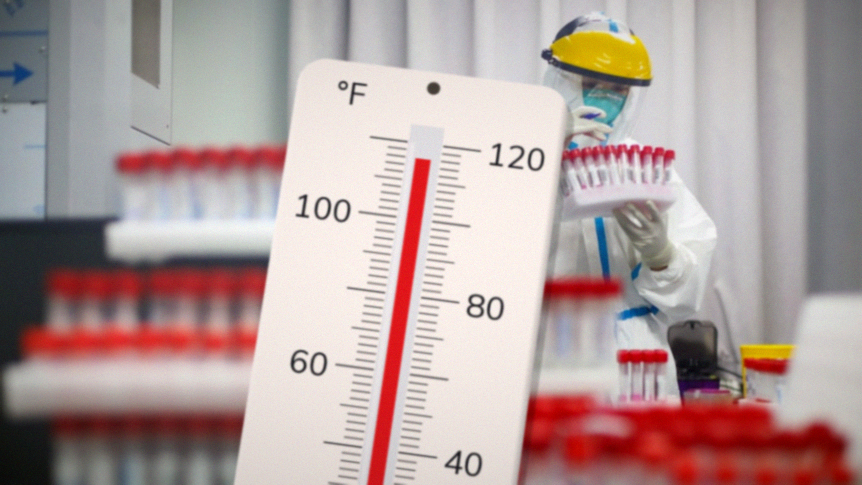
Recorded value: 116,°F
